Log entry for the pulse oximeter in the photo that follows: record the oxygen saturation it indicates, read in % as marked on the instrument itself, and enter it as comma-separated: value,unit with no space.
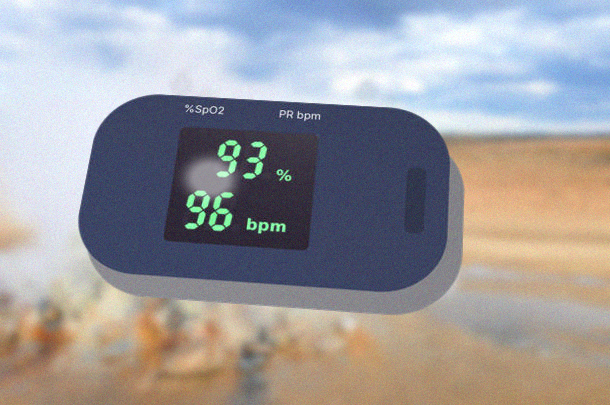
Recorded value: 93,%
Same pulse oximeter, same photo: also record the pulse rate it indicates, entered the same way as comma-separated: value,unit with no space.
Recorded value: 96,bpm
